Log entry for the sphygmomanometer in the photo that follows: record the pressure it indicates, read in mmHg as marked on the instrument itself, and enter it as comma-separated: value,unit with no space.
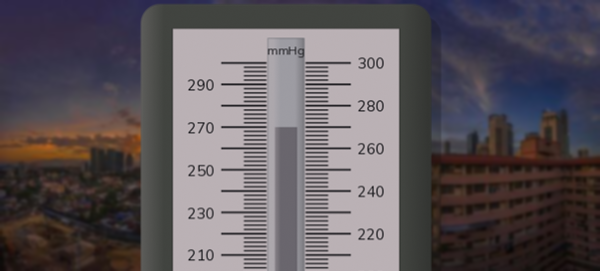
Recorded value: 270,mmHg
